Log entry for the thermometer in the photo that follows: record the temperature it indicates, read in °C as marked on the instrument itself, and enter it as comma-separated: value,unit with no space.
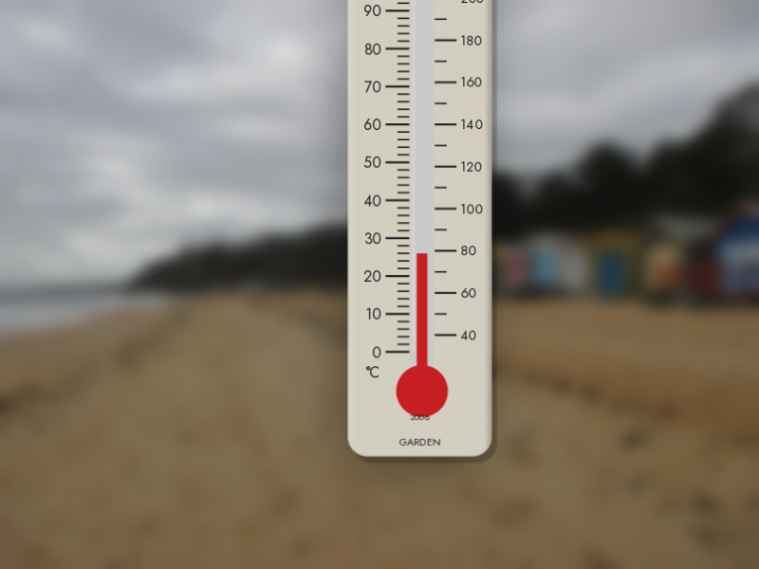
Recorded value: 26,°C
